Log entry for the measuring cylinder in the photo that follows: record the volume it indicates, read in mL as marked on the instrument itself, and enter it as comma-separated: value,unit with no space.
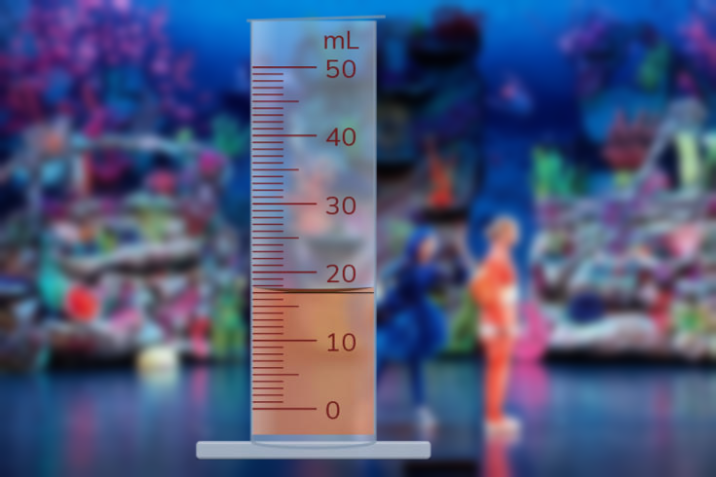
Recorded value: 17,mL
